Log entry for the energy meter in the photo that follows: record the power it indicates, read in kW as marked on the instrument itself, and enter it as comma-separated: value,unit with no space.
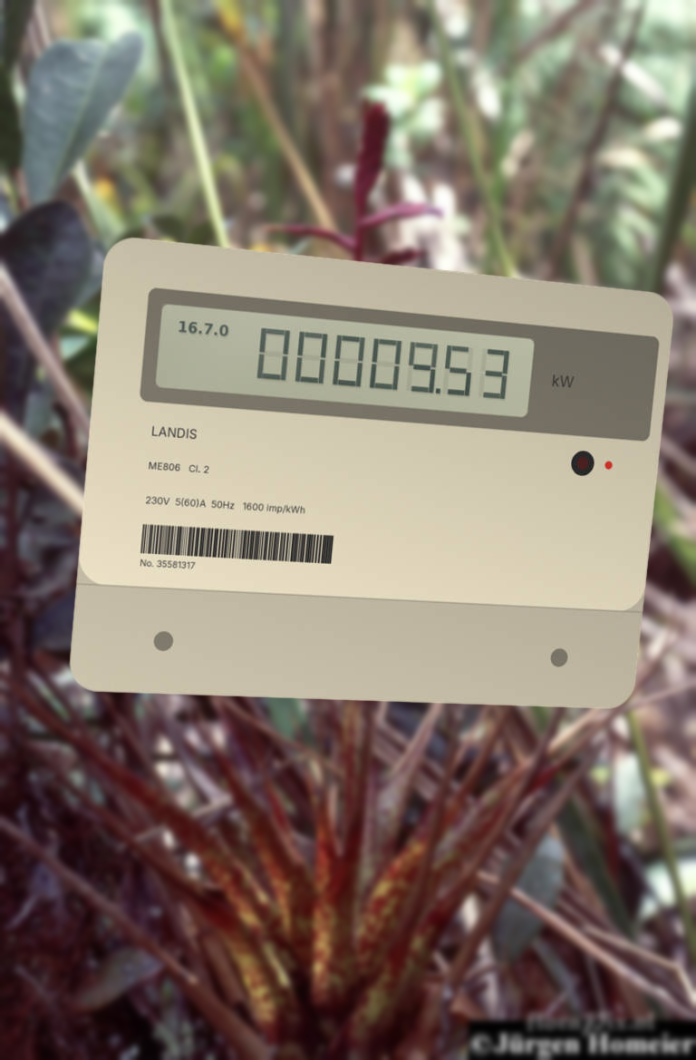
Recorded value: 9.53,kW
